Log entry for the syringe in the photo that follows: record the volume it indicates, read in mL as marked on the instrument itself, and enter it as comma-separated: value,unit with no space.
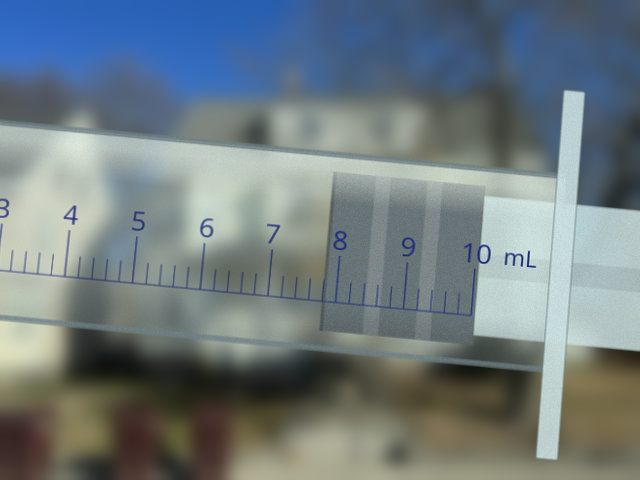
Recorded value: 7.8,mL
